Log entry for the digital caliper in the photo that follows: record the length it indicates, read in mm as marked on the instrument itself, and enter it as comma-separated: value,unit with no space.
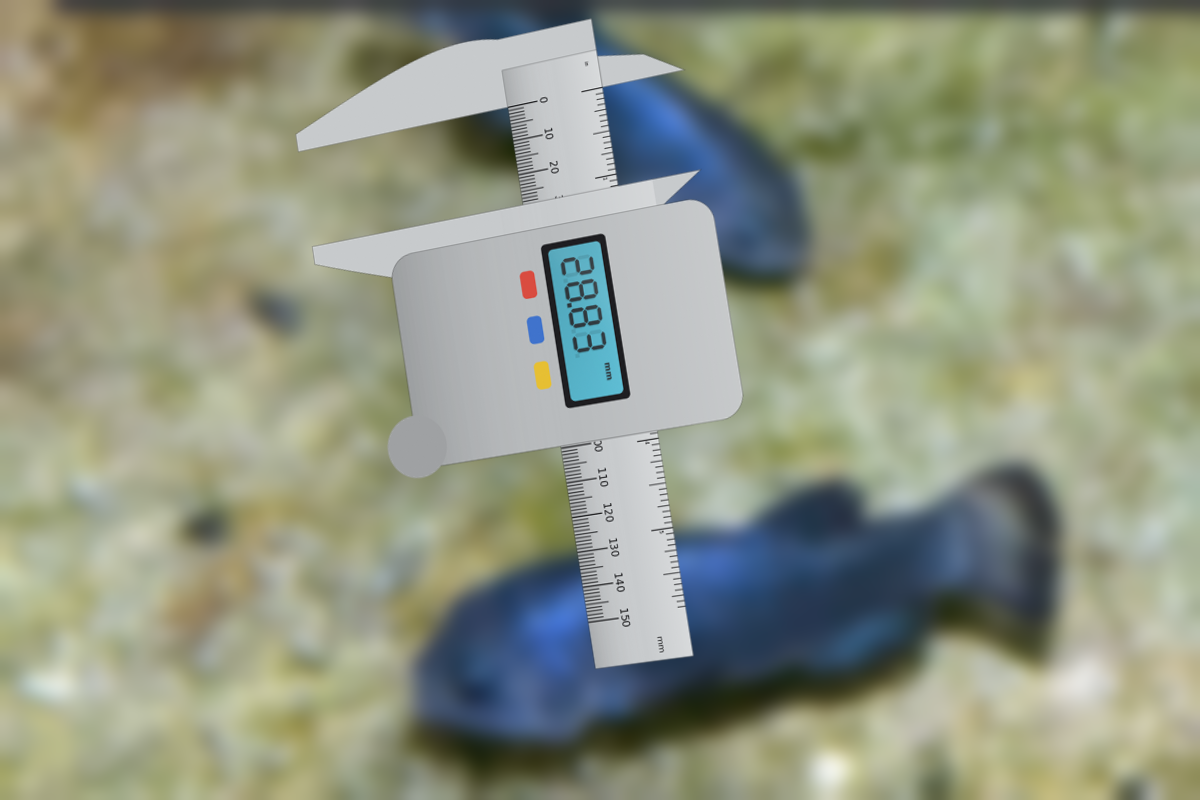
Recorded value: 28.83,mm
